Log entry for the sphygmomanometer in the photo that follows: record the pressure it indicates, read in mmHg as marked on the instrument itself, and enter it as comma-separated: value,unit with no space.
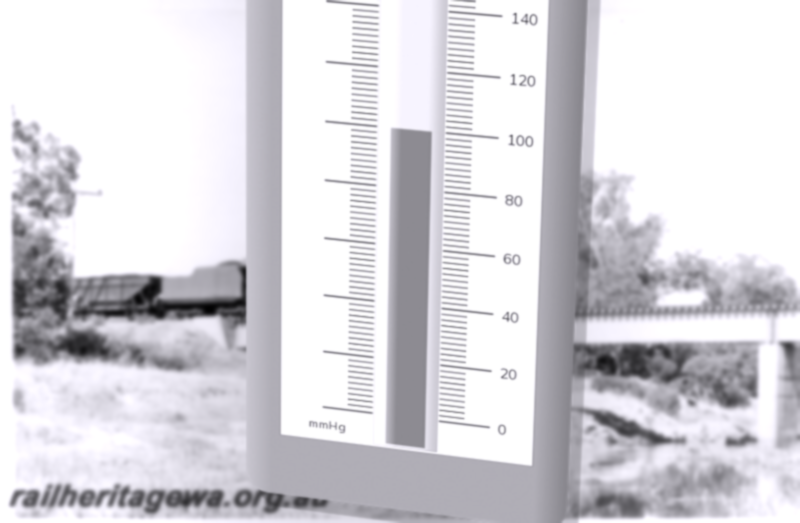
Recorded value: 100,mmHg
